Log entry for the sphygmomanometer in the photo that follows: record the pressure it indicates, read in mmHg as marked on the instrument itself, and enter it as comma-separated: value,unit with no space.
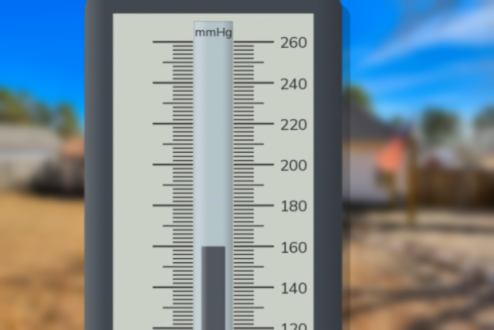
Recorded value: 160,mmHg
